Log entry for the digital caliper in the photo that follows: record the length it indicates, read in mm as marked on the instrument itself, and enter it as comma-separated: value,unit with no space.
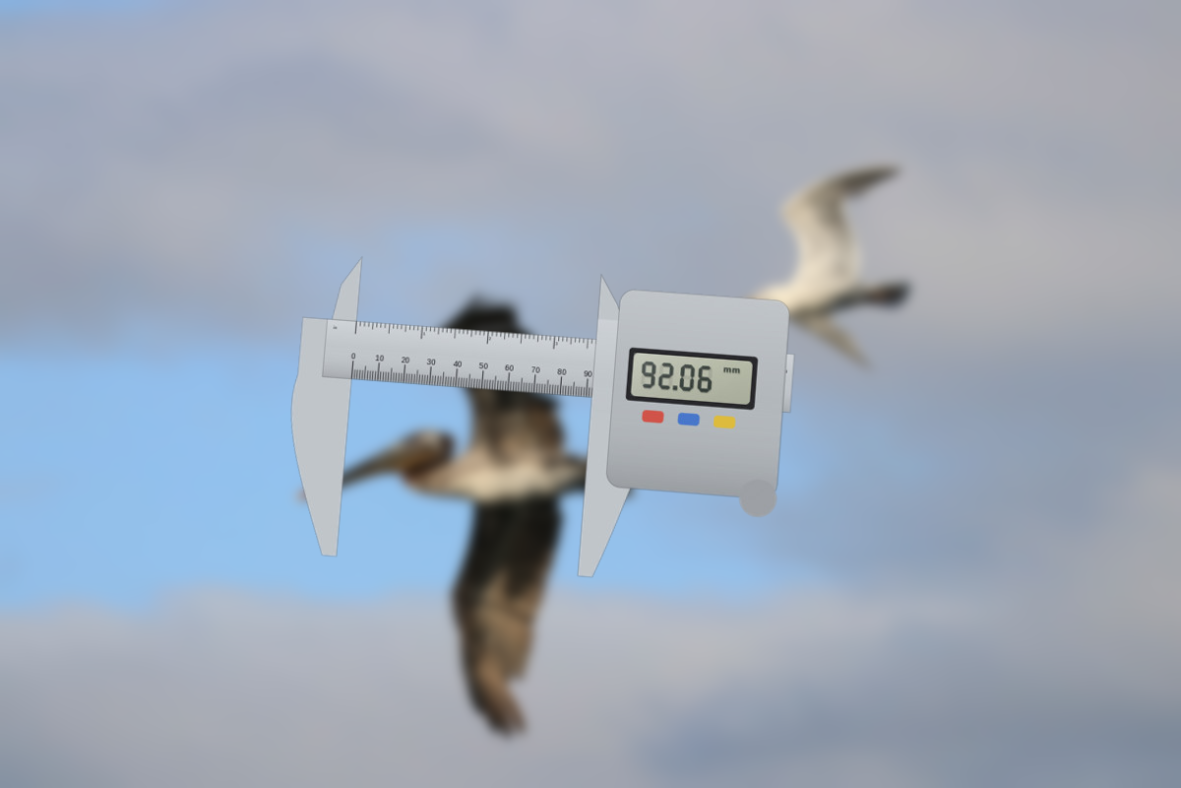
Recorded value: 92.06,mm
